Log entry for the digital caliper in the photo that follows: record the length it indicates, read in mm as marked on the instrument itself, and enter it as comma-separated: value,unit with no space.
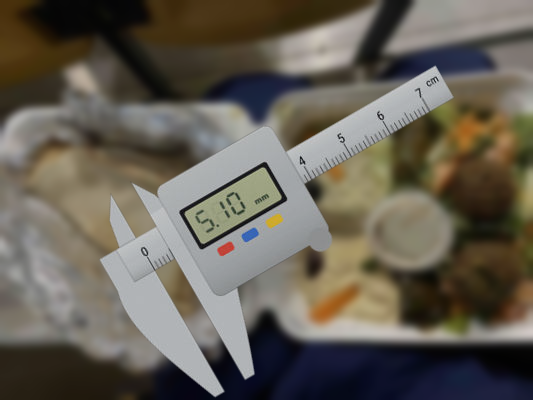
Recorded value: 5.10,mm
